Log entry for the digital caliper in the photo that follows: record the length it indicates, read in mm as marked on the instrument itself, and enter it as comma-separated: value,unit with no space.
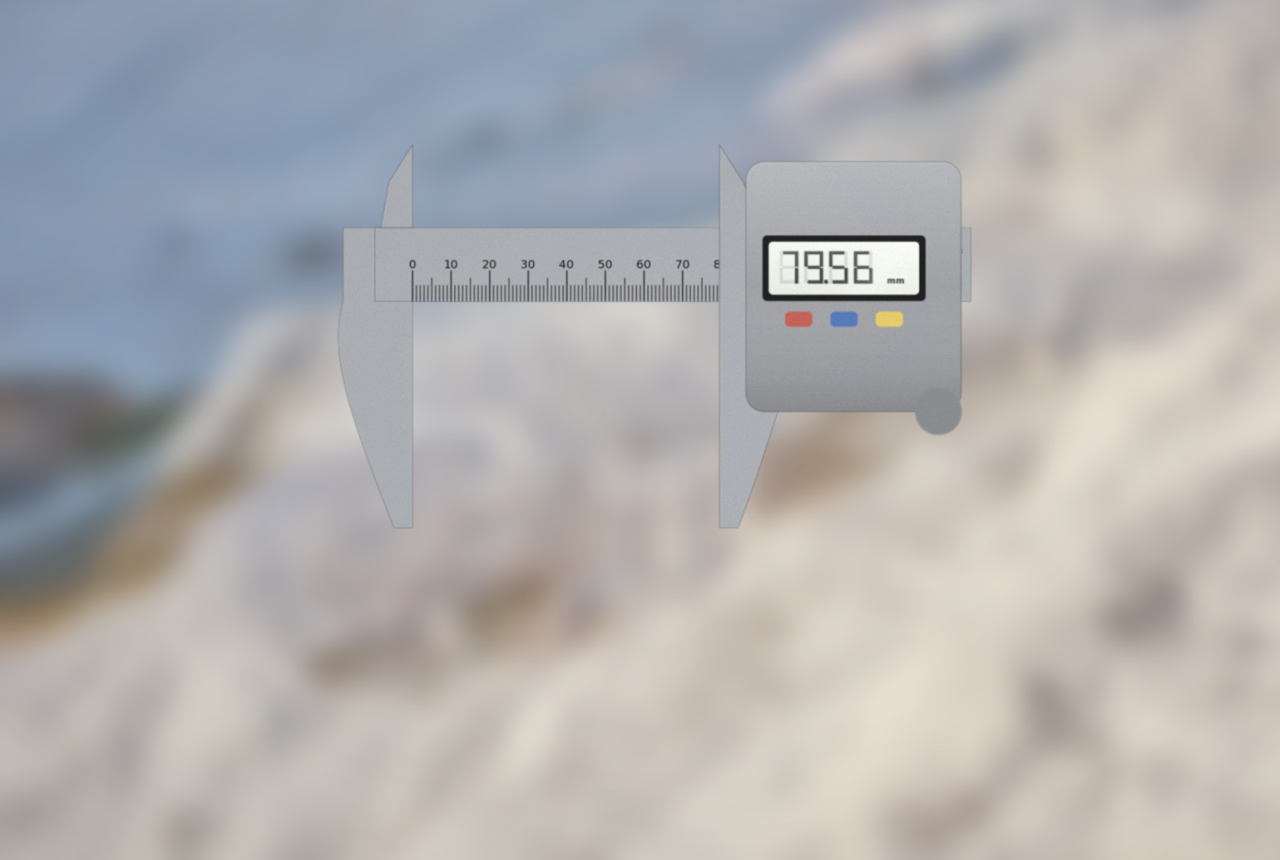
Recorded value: 79.56,mm
